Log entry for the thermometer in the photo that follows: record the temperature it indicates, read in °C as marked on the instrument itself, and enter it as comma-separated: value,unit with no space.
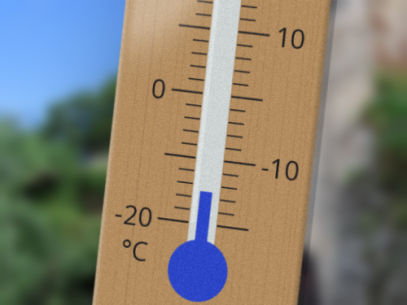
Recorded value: -15,°C
